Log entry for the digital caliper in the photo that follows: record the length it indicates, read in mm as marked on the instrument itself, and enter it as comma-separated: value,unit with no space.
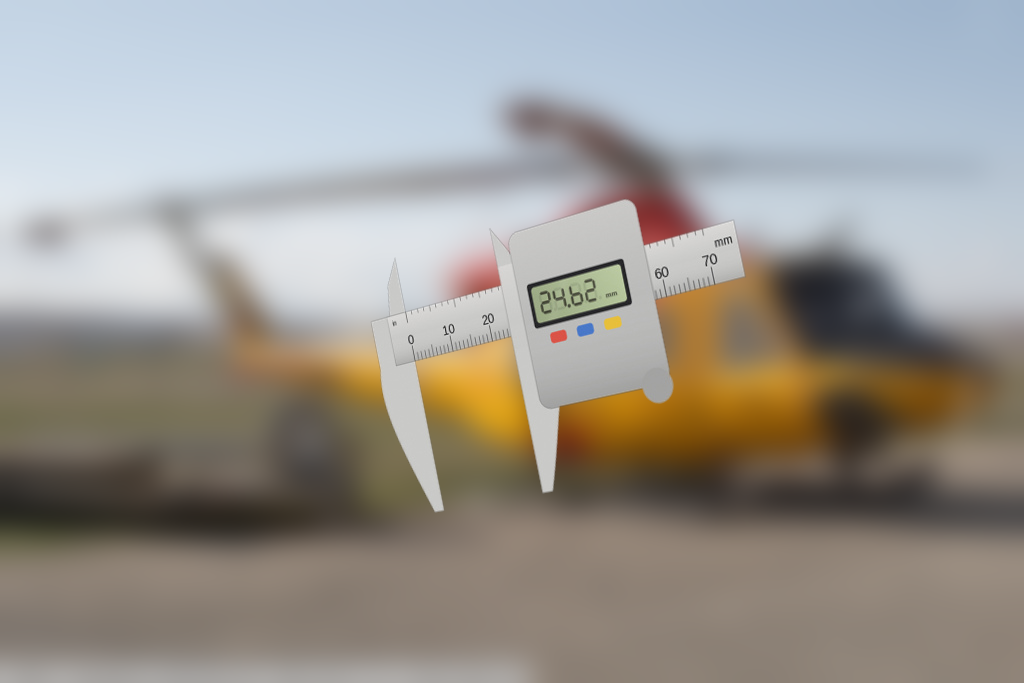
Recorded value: 24.62,mm
